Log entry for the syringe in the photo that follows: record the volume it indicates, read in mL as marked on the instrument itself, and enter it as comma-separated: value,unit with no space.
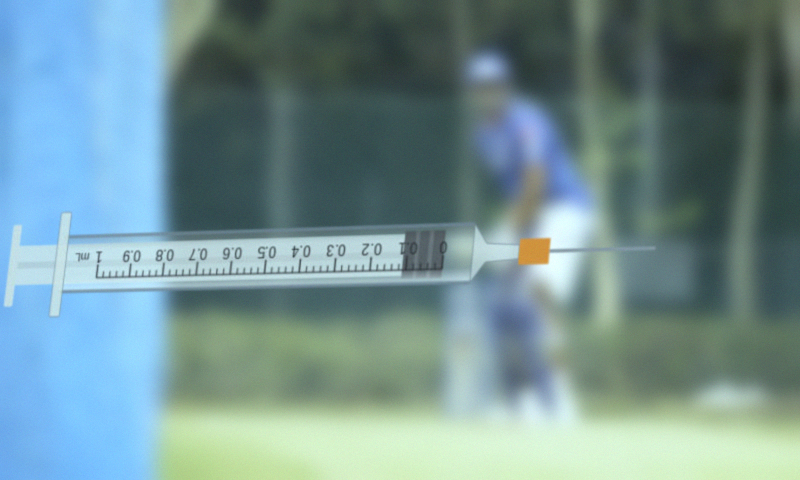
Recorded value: 0,mL
